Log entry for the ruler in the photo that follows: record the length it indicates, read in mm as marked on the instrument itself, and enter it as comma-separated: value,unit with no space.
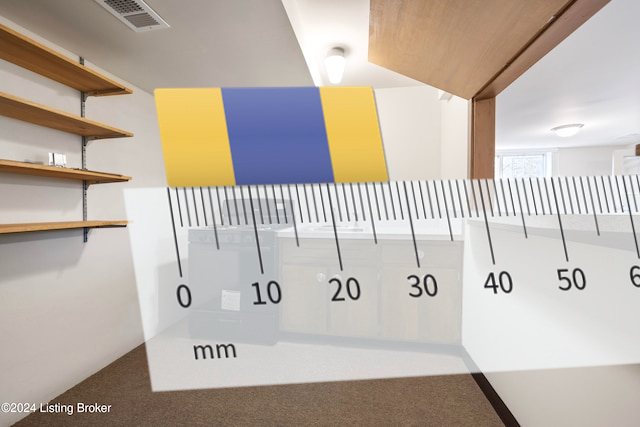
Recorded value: 28,mm
